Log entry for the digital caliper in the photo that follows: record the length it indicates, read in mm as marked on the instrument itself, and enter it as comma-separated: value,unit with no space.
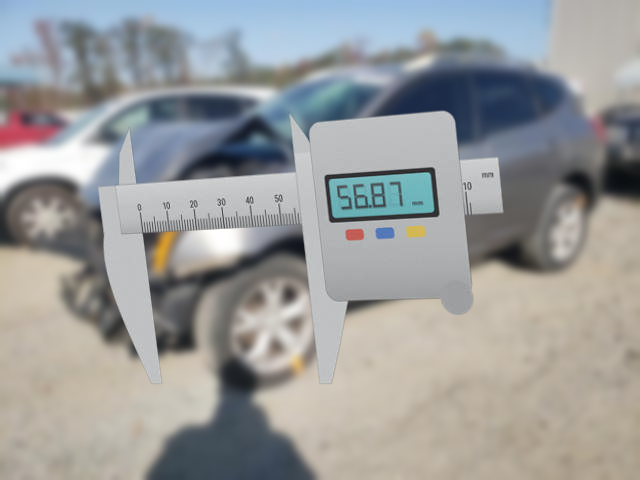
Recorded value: 56.87,mm
